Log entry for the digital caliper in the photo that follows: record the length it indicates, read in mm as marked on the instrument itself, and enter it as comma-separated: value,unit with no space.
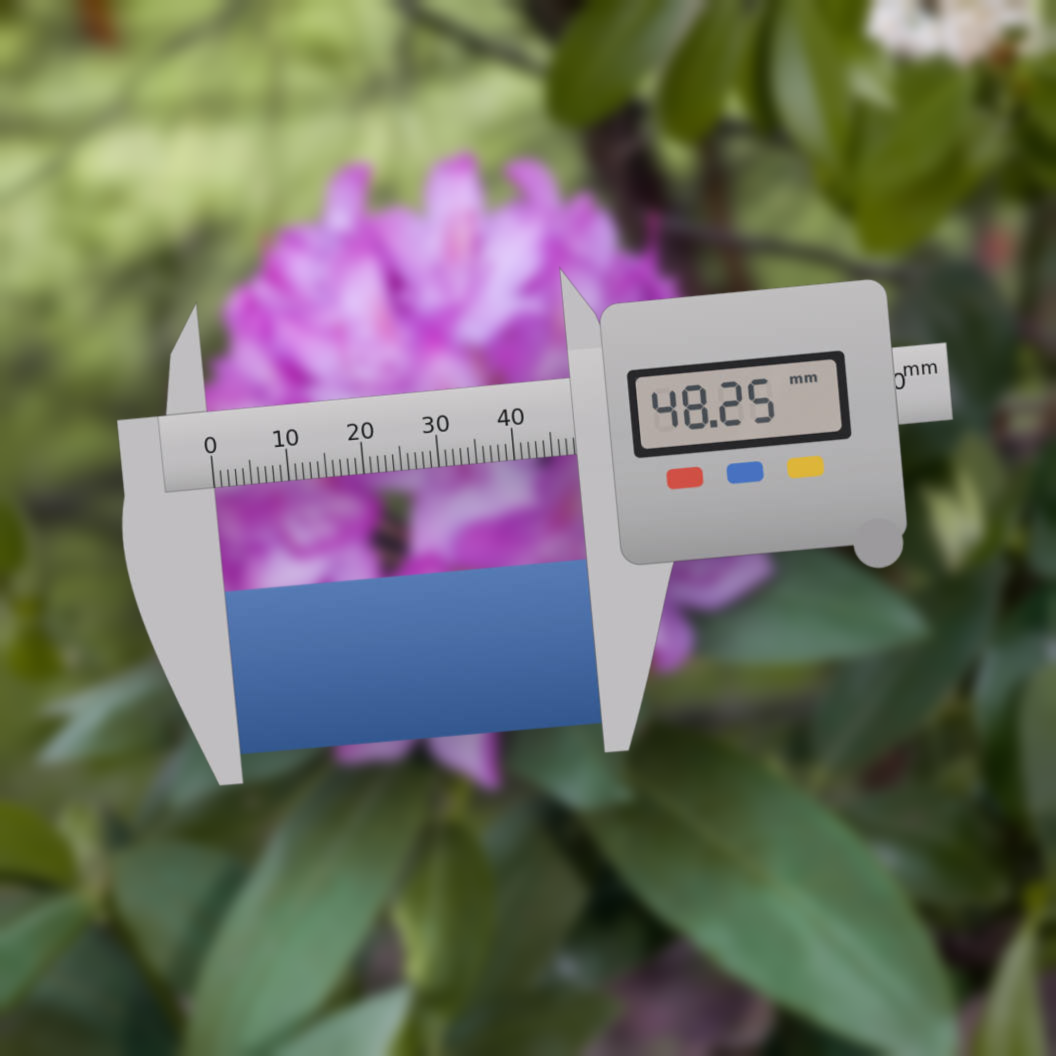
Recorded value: 48.25,mm
